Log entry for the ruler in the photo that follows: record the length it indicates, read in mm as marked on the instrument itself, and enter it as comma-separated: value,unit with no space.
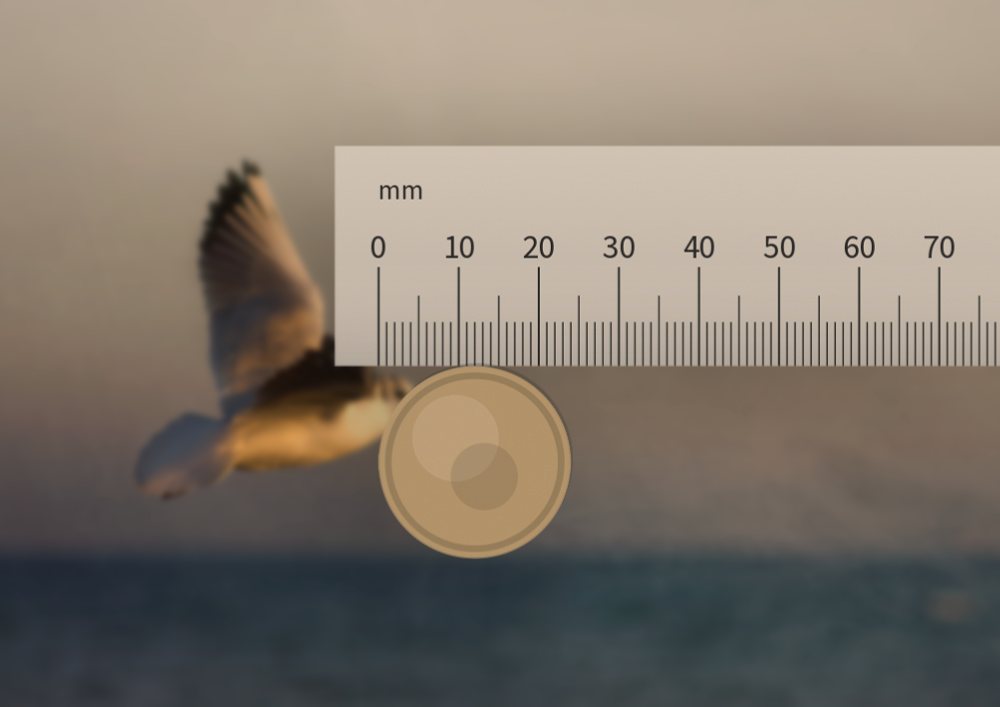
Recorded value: 24,mm
